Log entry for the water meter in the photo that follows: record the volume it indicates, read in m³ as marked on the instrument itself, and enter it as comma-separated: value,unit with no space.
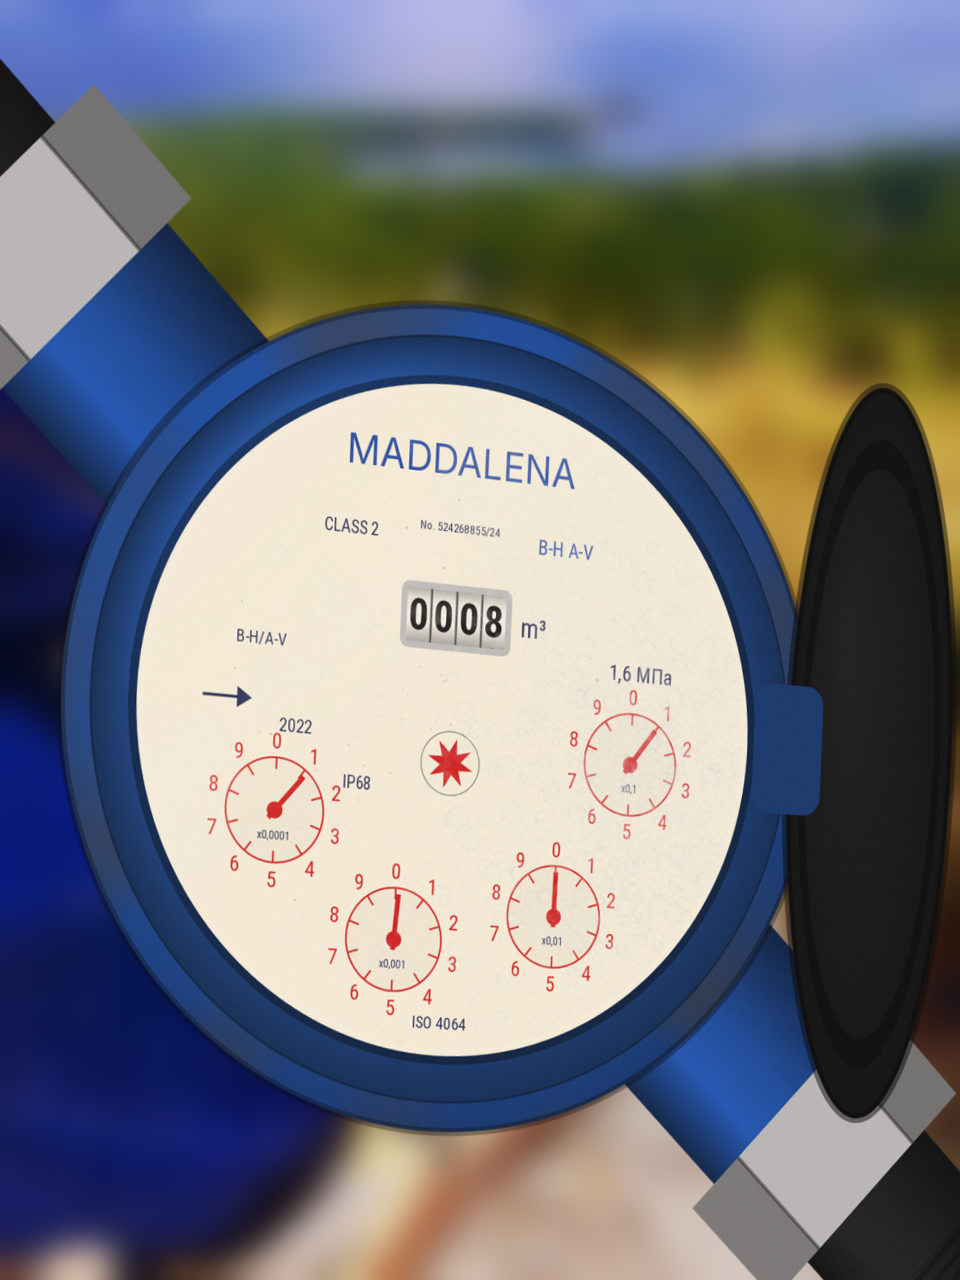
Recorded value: 8.1001,m³
